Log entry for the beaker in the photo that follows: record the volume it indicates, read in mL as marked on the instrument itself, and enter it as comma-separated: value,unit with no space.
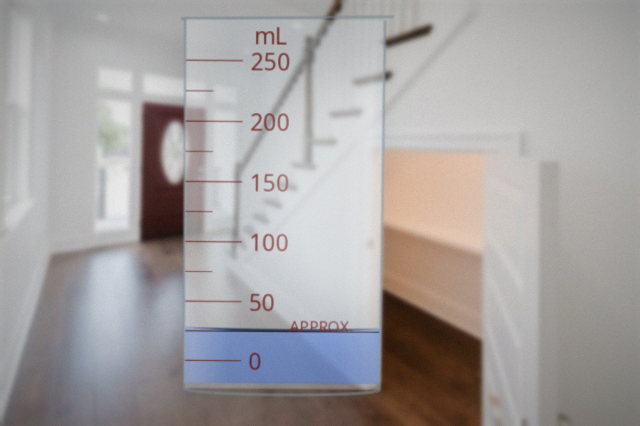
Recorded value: 25,mL
